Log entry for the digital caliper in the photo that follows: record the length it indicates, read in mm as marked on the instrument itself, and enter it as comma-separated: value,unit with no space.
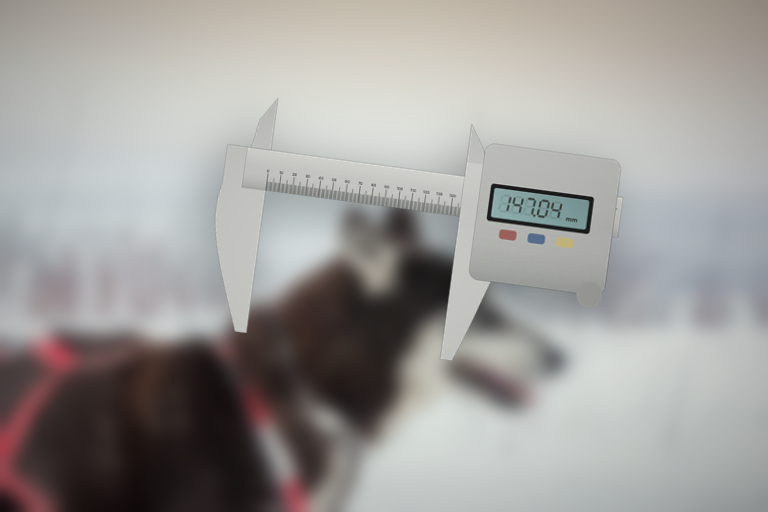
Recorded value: 147.04,mm
